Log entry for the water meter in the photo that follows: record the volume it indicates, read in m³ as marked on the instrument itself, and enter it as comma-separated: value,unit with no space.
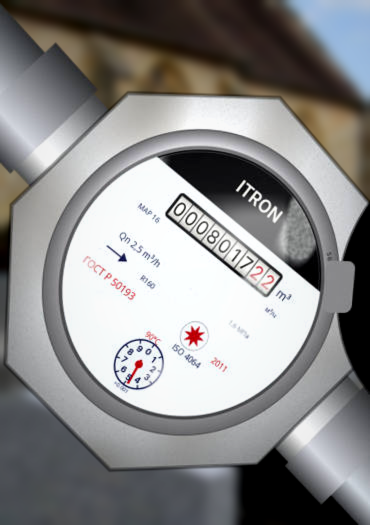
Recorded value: 8017.224,m³
